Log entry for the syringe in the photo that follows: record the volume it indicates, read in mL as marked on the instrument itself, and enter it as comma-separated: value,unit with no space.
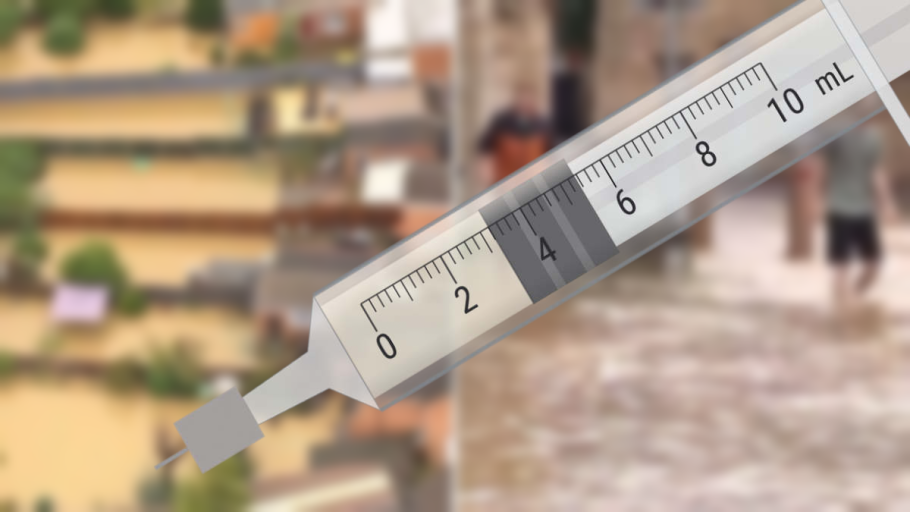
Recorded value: 3.2,mL
